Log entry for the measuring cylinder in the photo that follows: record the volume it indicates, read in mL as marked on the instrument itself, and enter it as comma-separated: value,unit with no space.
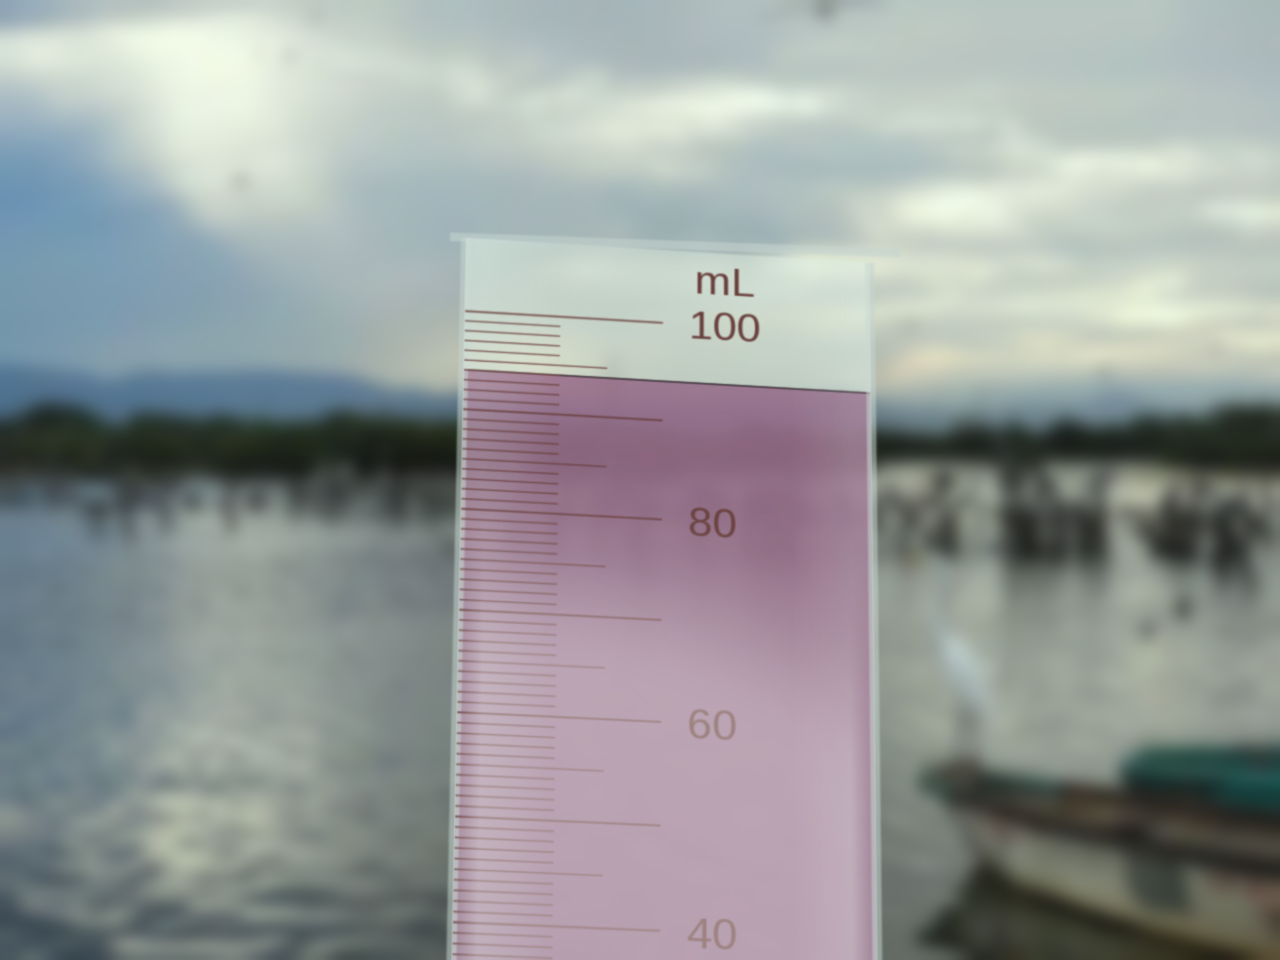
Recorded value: 94,mL
